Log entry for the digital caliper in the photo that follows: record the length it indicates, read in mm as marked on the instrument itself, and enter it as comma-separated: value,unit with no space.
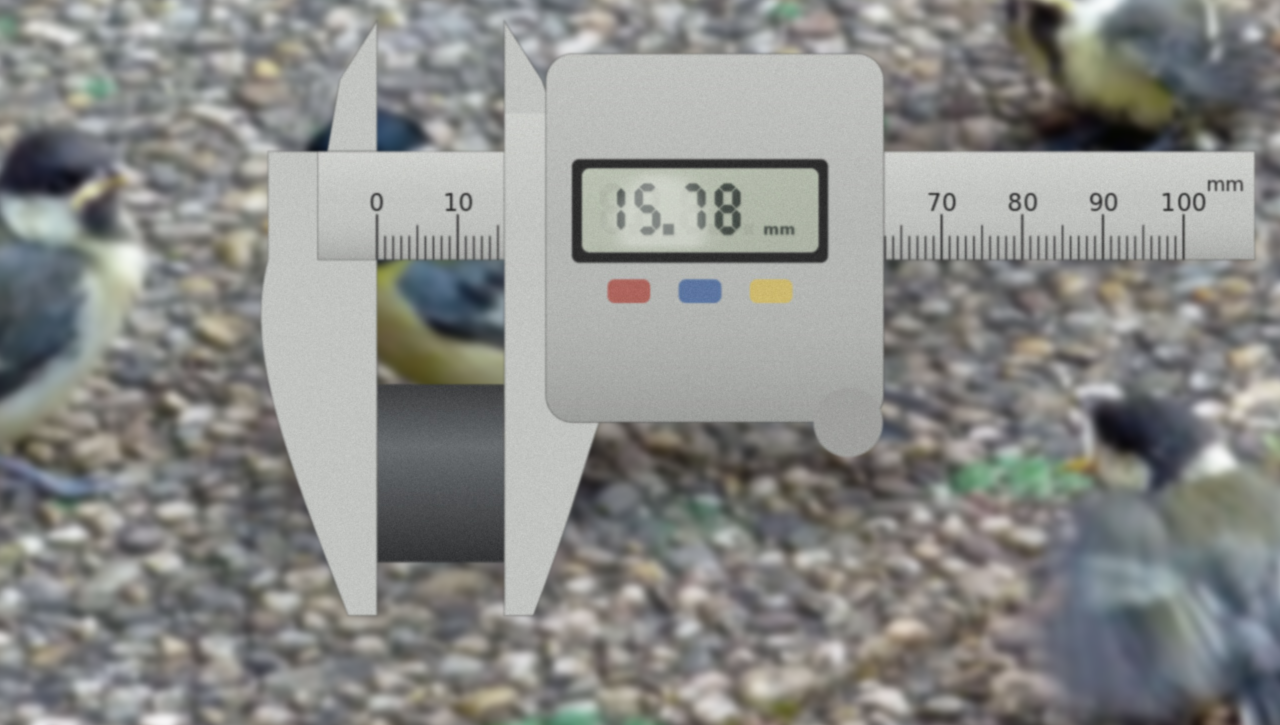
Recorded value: 15.78,mm
